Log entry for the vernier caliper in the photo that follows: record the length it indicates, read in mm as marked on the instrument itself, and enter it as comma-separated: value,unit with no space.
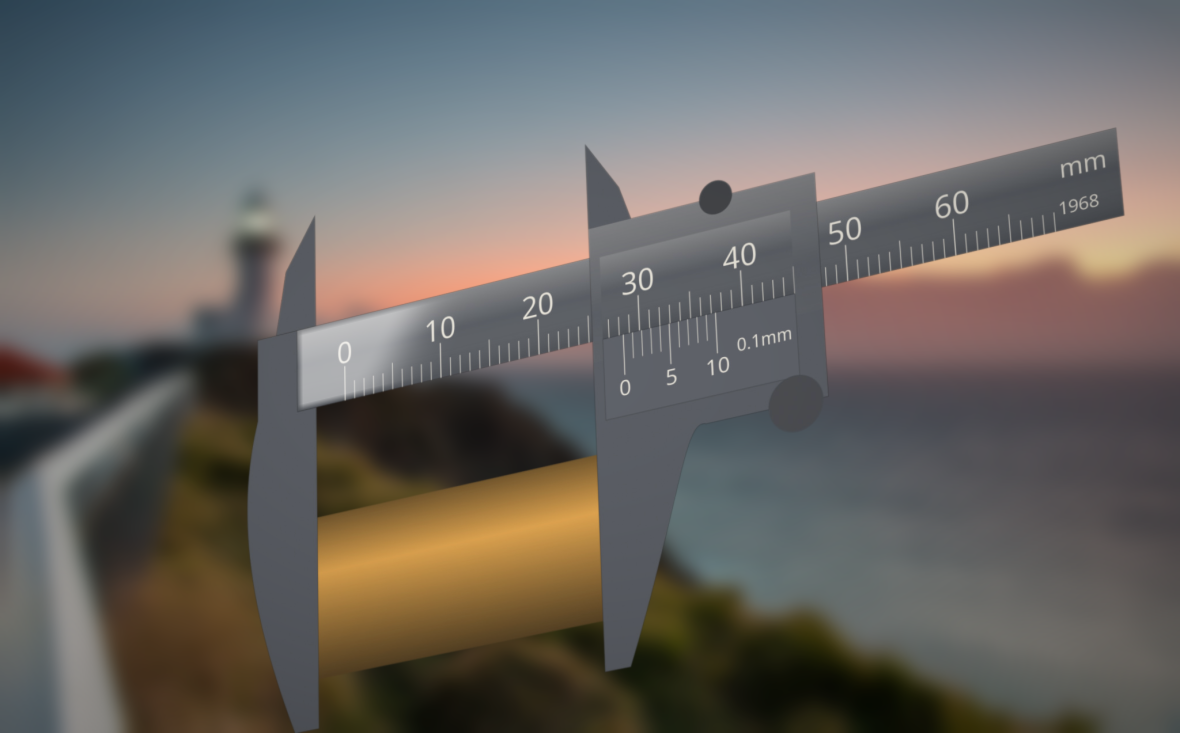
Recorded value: 28.4,mm
